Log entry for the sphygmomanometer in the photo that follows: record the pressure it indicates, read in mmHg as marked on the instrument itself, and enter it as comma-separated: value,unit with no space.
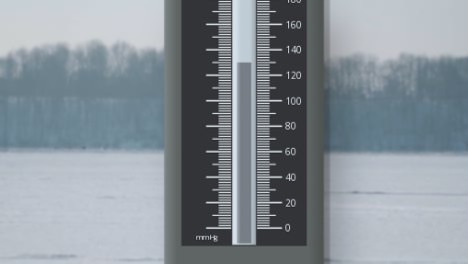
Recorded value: 130,mmHg
